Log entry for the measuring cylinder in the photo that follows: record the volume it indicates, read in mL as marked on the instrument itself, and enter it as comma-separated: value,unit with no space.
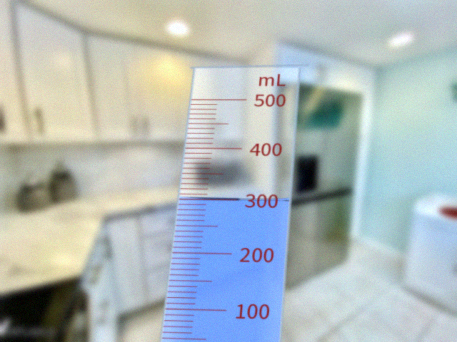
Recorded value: 300,mL
